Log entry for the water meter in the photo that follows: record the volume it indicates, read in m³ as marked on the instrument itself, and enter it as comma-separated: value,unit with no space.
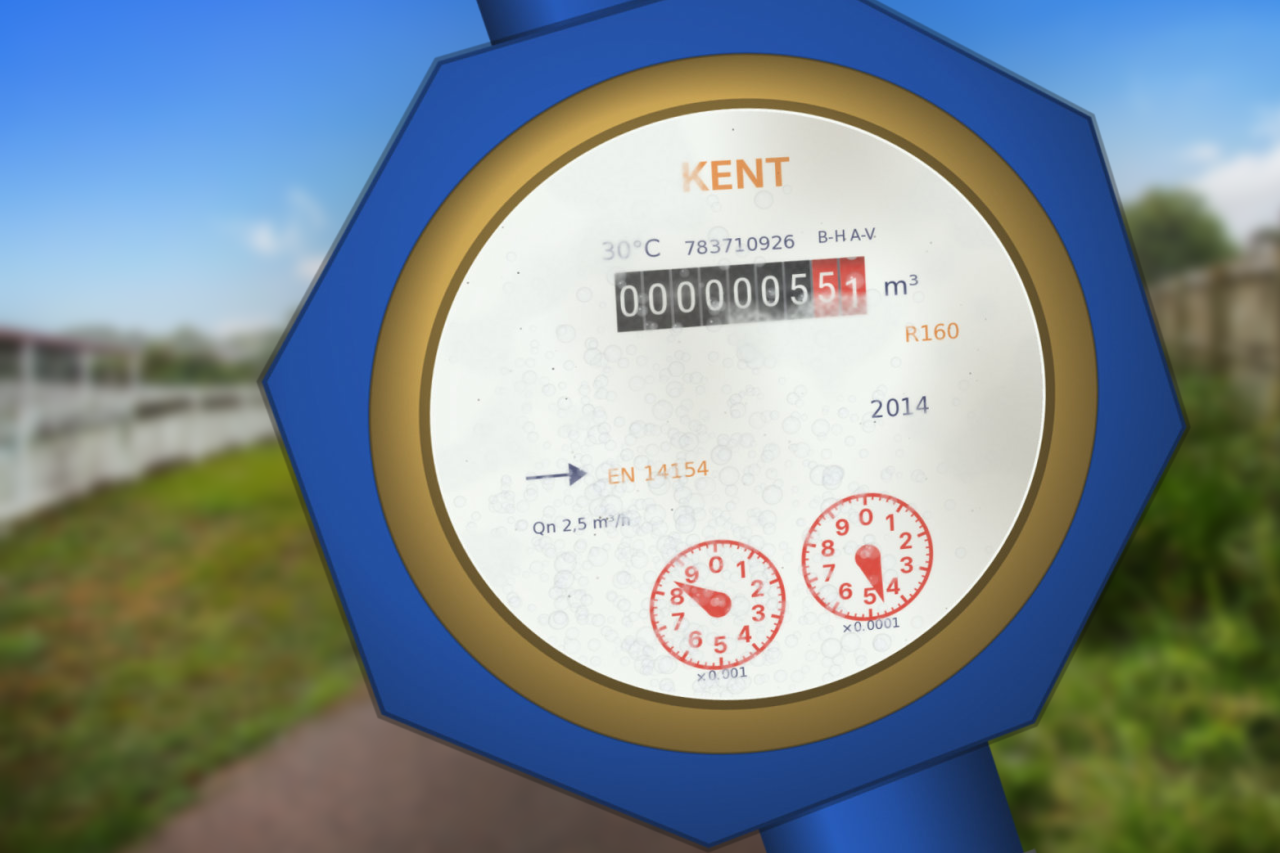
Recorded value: 5.5084,m³
